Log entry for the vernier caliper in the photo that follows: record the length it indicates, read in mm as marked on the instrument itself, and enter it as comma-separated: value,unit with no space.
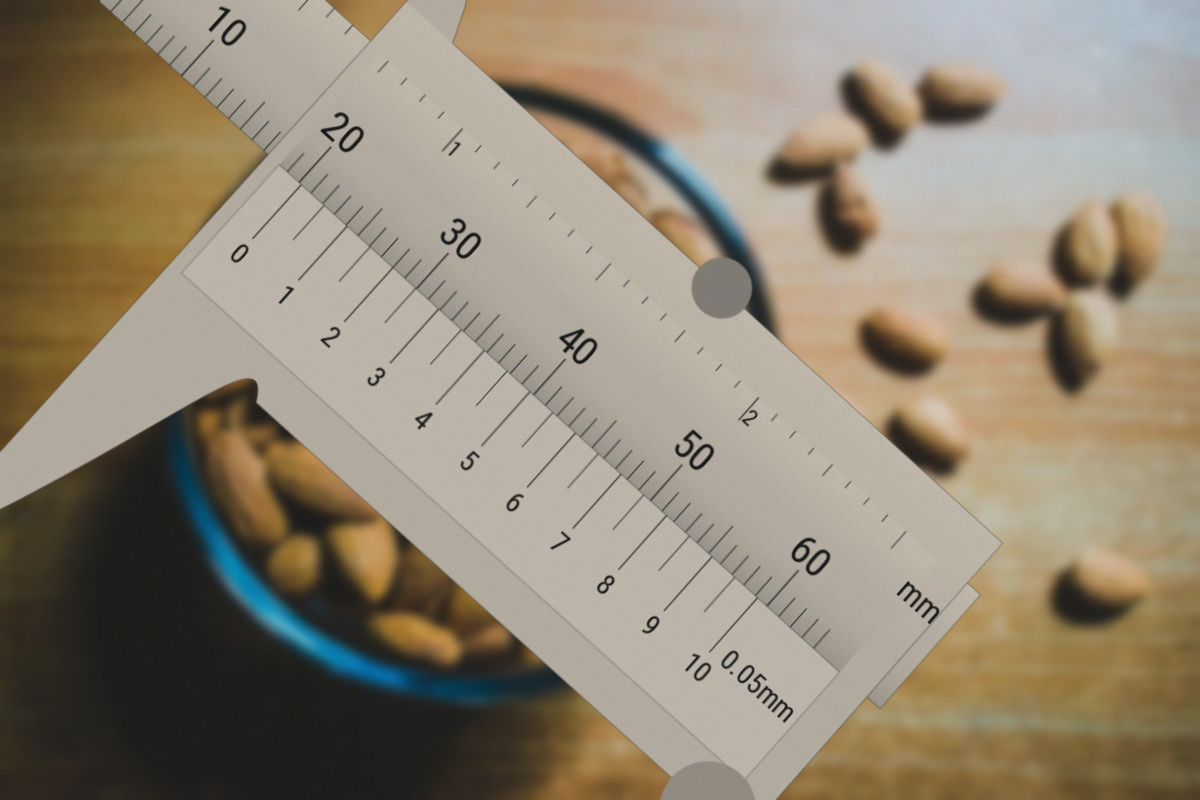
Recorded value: 20.2,mm
